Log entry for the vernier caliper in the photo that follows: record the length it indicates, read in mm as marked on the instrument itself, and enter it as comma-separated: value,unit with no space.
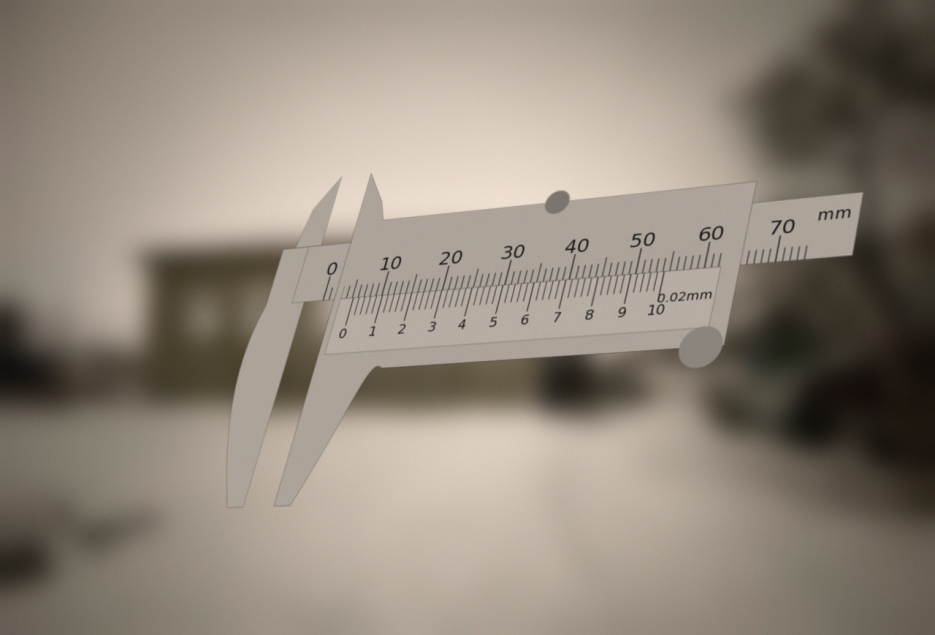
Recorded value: 5.2,mm
